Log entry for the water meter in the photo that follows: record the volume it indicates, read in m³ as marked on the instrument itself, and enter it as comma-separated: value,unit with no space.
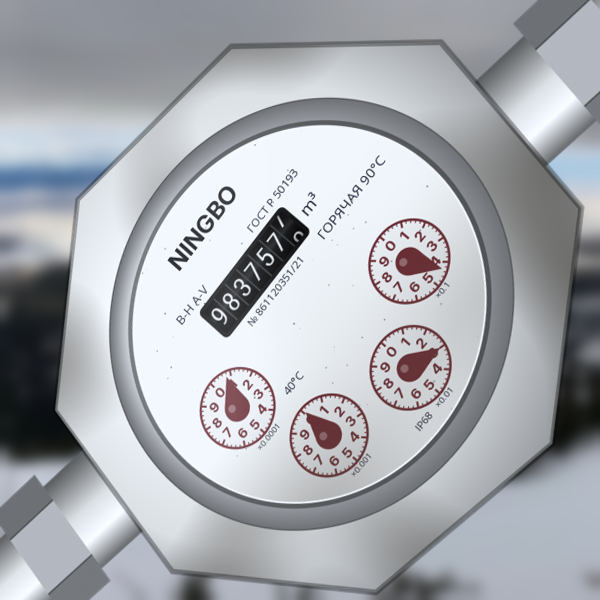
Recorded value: 9837577.4300,m³
